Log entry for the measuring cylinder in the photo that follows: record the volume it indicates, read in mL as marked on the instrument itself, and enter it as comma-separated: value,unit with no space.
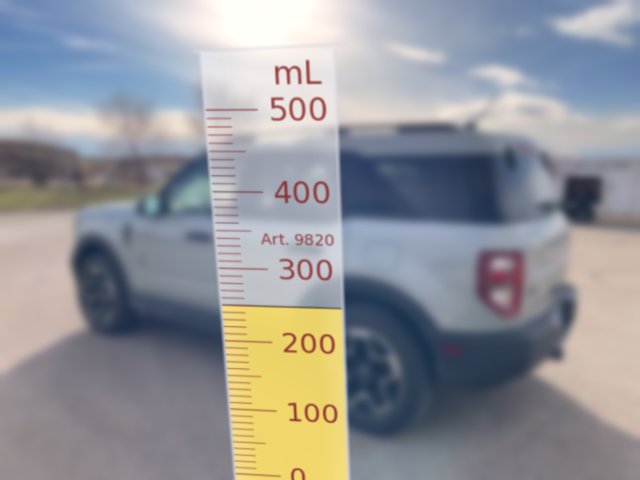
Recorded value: 250,mL
